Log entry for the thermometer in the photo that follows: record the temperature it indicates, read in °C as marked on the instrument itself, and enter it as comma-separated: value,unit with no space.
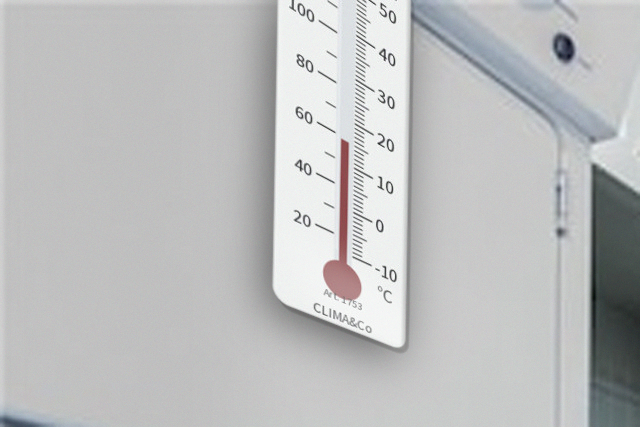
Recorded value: 15,°C
